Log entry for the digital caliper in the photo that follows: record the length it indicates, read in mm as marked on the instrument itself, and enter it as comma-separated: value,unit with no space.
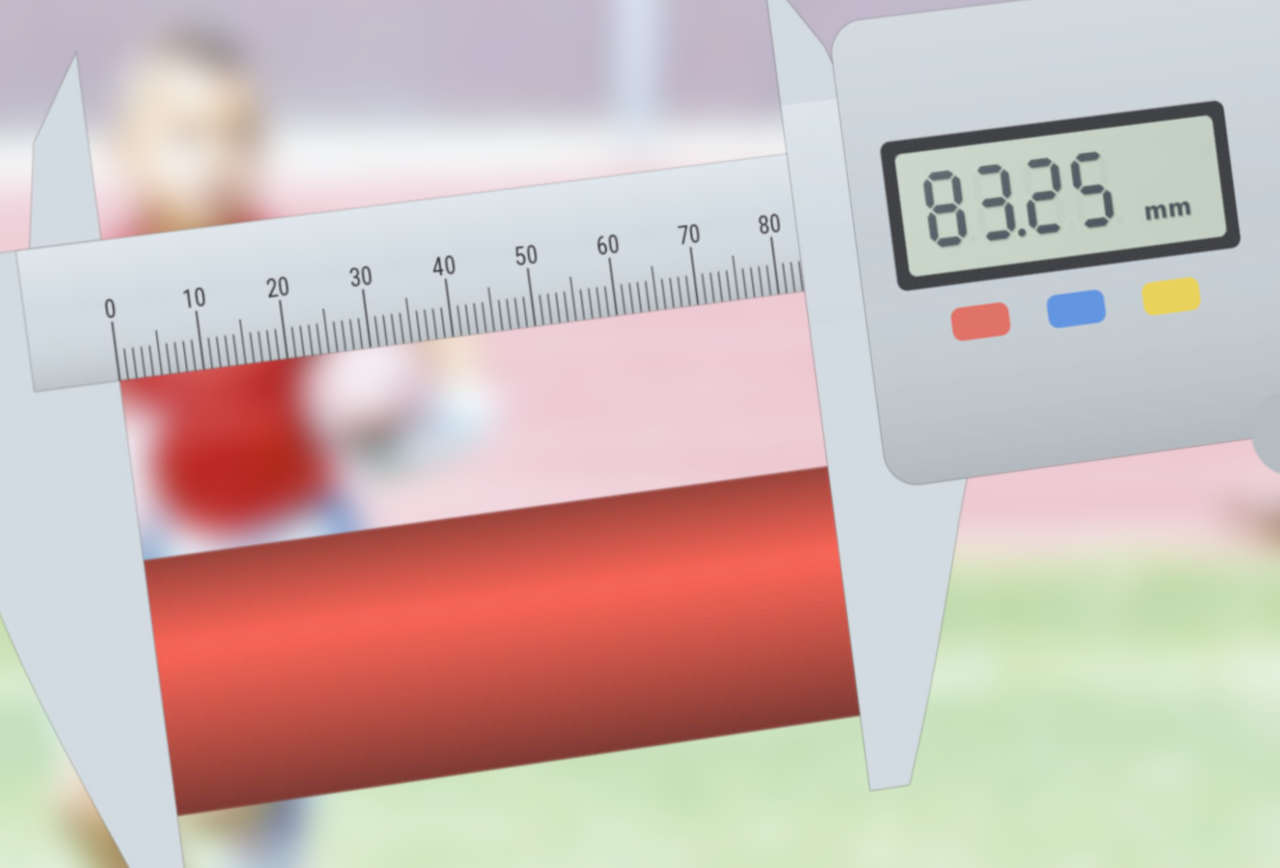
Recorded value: 83.25,mm
